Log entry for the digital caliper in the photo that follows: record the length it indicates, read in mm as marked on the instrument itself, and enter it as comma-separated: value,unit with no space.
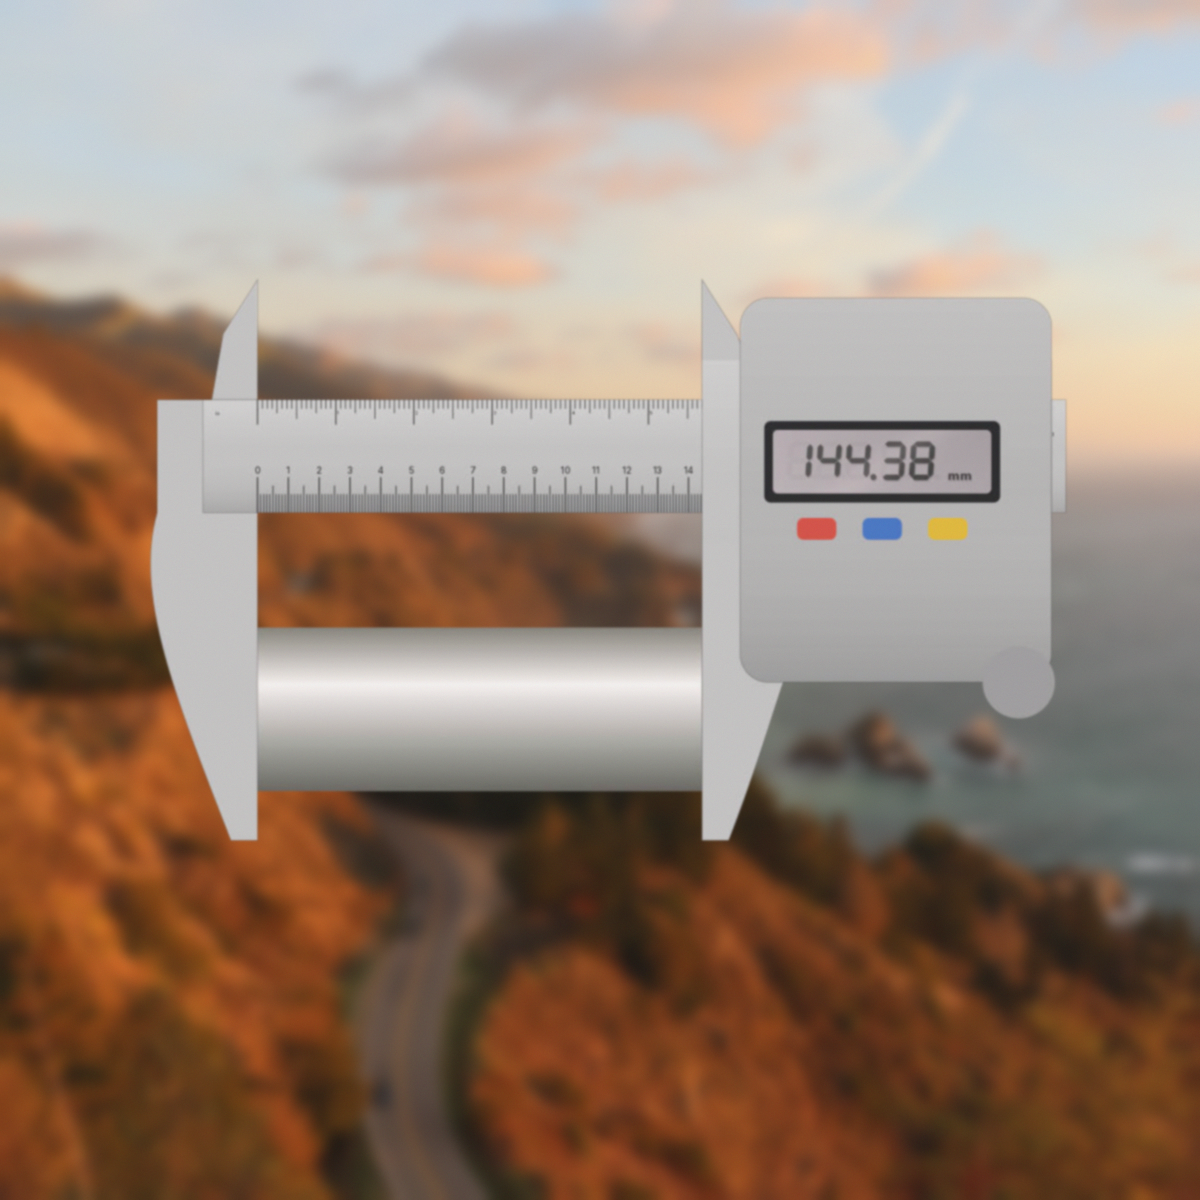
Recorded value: 144.38,mm
